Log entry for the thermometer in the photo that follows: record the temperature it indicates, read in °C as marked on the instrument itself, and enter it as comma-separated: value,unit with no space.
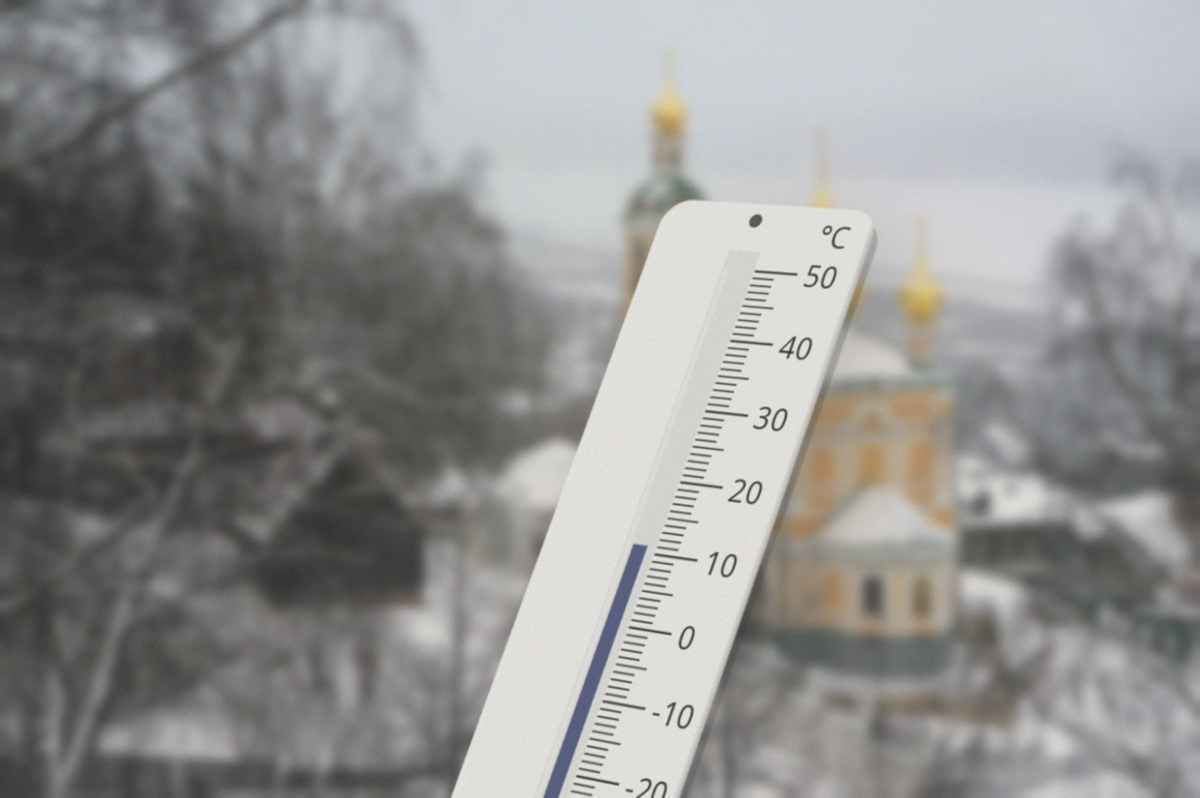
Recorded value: 11,°C
